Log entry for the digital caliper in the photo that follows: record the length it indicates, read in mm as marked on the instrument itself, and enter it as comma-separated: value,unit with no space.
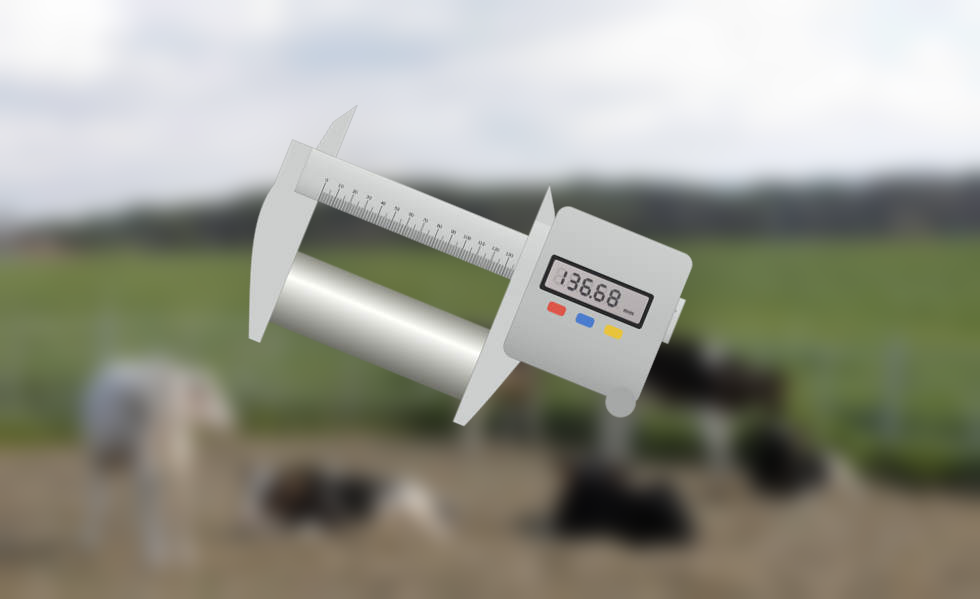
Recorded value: 136.68,mm
